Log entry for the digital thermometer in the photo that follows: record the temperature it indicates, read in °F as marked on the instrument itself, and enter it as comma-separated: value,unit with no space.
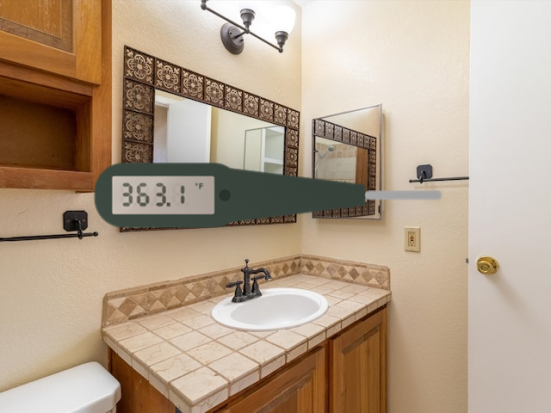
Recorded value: 363.1,°F
